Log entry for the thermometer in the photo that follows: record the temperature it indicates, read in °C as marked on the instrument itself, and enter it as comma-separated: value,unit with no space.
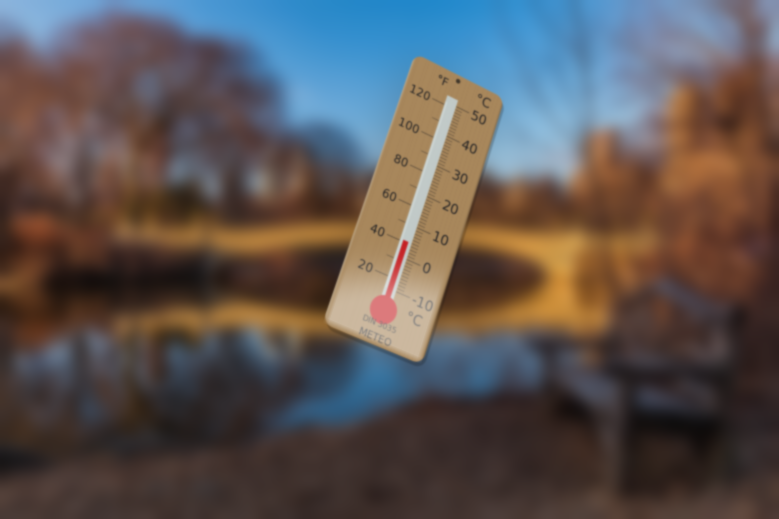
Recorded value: 5,°C
